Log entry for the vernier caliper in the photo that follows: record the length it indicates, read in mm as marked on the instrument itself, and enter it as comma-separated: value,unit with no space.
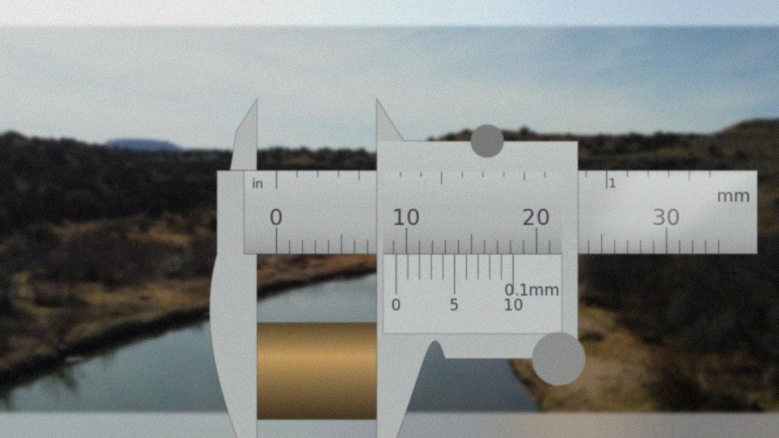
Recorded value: 9.2,mm
